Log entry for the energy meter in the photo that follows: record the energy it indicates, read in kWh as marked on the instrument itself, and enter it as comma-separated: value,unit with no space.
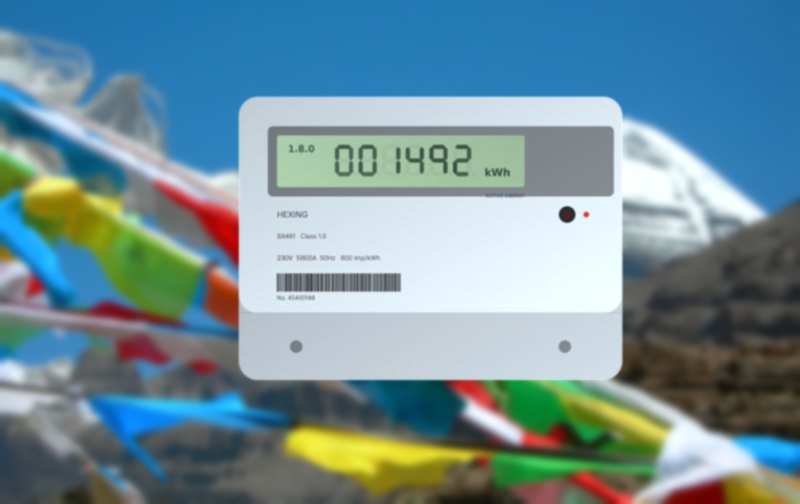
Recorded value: 1492,kWh
